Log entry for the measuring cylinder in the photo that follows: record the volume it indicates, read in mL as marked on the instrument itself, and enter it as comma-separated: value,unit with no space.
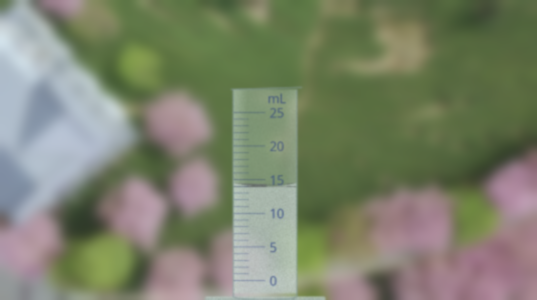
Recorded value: 14,mL
